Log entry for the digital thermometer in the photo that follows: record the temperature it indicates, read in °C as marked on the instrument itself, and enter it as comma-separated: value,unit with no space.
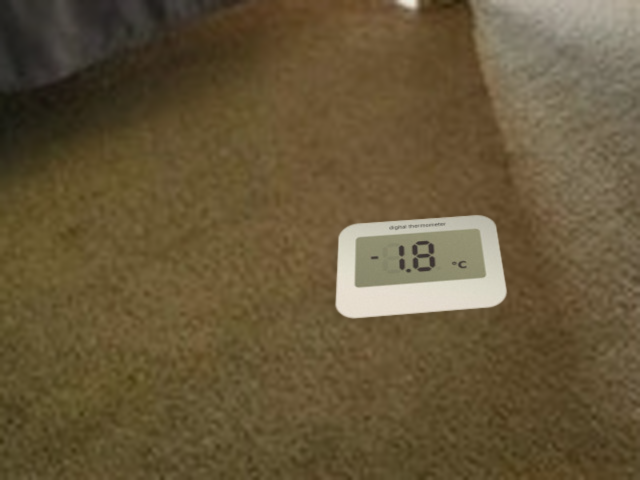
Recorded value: -1.8,°C
